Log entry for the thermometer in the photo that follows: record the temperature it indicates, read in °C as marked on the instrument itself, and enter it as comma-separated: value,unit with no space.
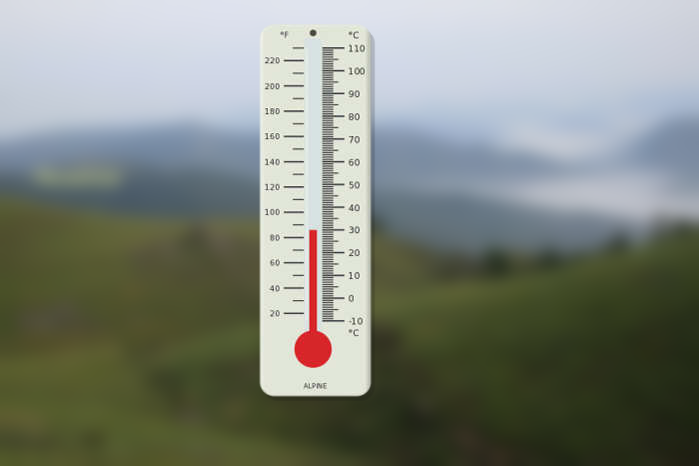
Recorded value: 30,°C
